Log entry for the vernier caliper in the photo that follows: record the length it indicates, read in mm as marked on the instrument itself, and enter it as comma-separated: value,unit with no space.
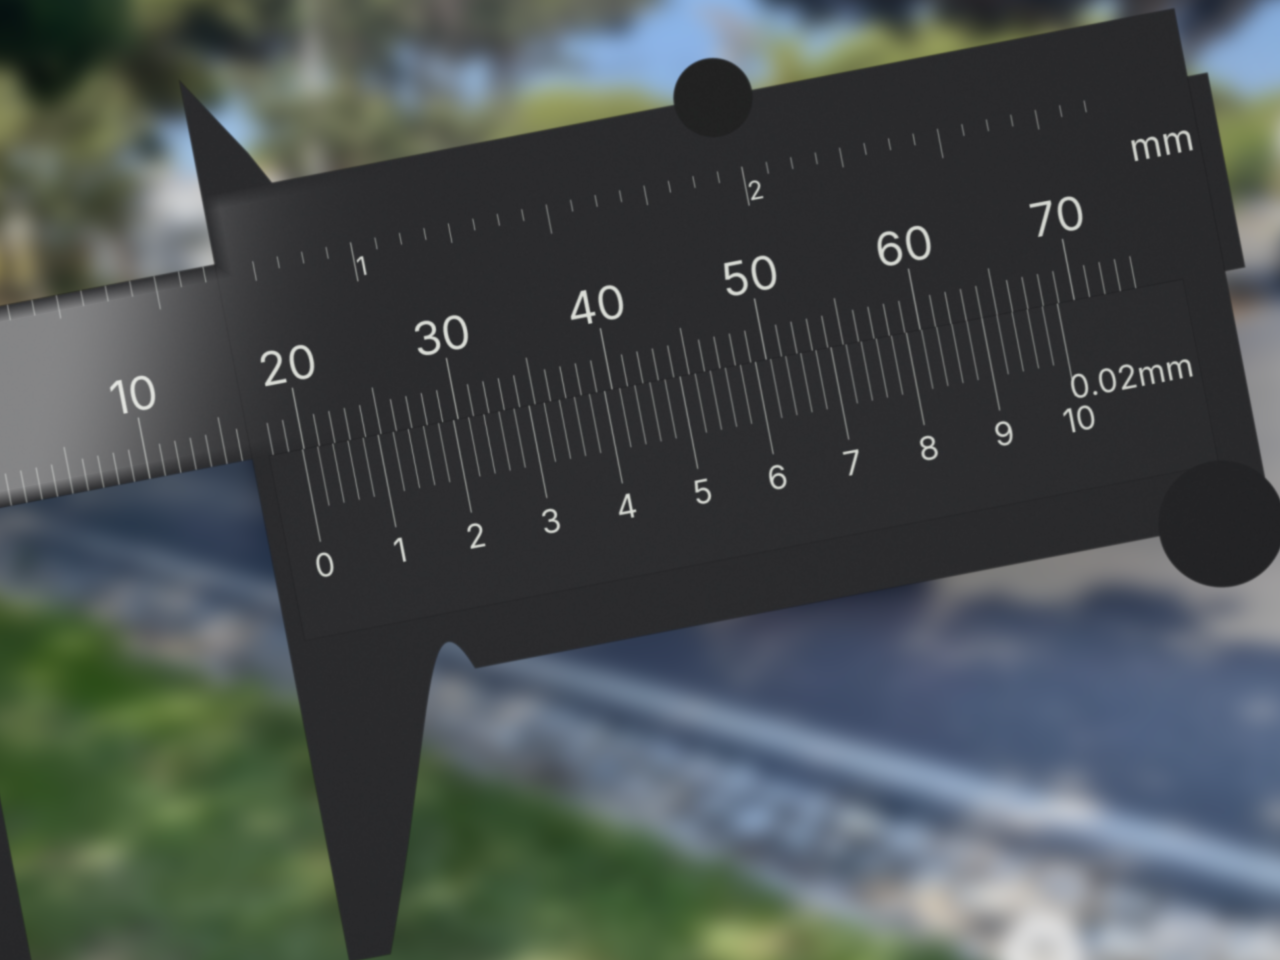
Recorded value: 19.9,mm
